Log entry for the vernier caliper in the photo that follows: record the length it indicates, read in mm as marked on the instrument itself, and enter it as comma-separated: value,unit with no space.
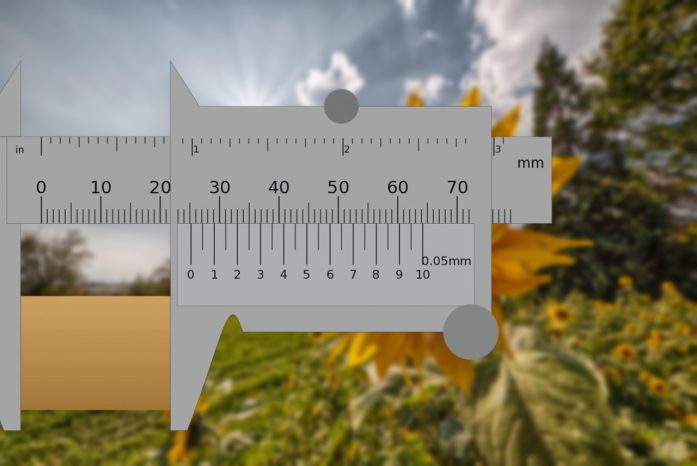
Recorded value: 25.2,mm
